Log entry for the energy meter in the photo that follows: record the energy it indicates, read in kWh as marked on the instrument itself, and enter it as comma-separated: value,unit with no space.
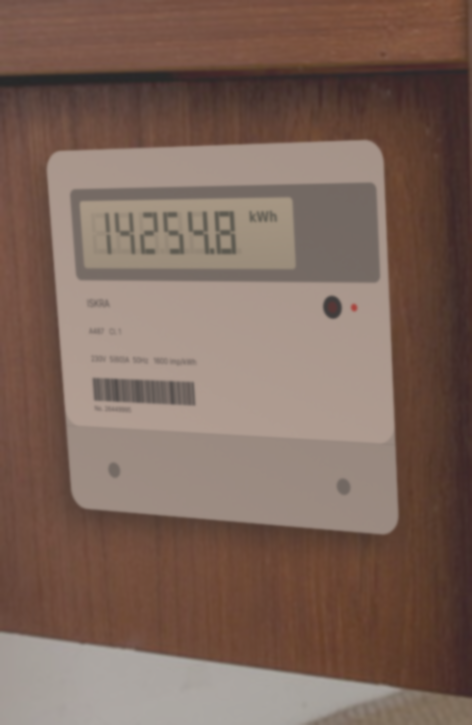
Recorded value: 14254.8,kWh
